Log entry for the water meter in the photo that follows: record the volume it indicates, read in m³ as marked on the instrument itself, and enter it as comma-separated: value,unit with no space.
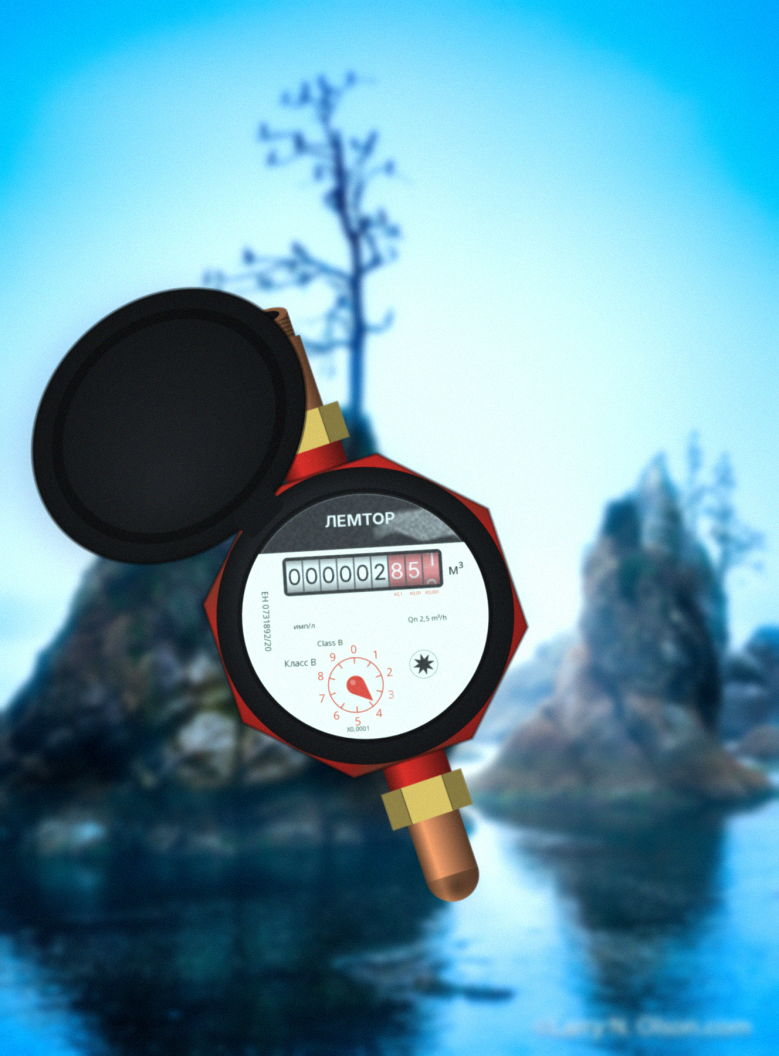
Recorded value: 2.8513,m³
